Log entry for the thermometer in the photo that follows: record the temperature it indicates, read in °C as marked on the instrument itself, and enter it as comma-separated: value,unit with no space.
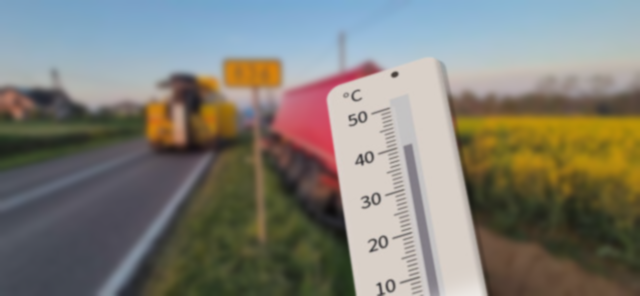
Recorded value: 40,°C
